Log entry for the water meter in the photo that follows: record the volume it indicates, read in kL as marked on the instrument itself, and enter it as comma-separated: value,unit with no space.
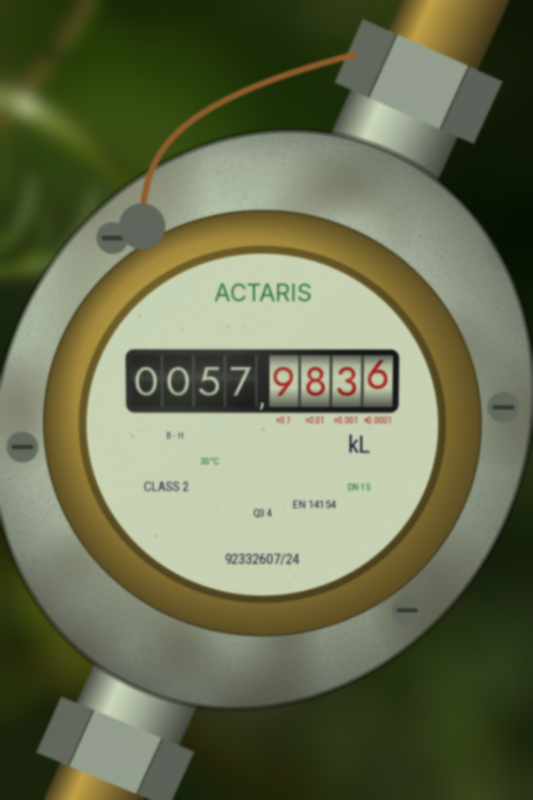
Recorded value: 57.9836,kL
